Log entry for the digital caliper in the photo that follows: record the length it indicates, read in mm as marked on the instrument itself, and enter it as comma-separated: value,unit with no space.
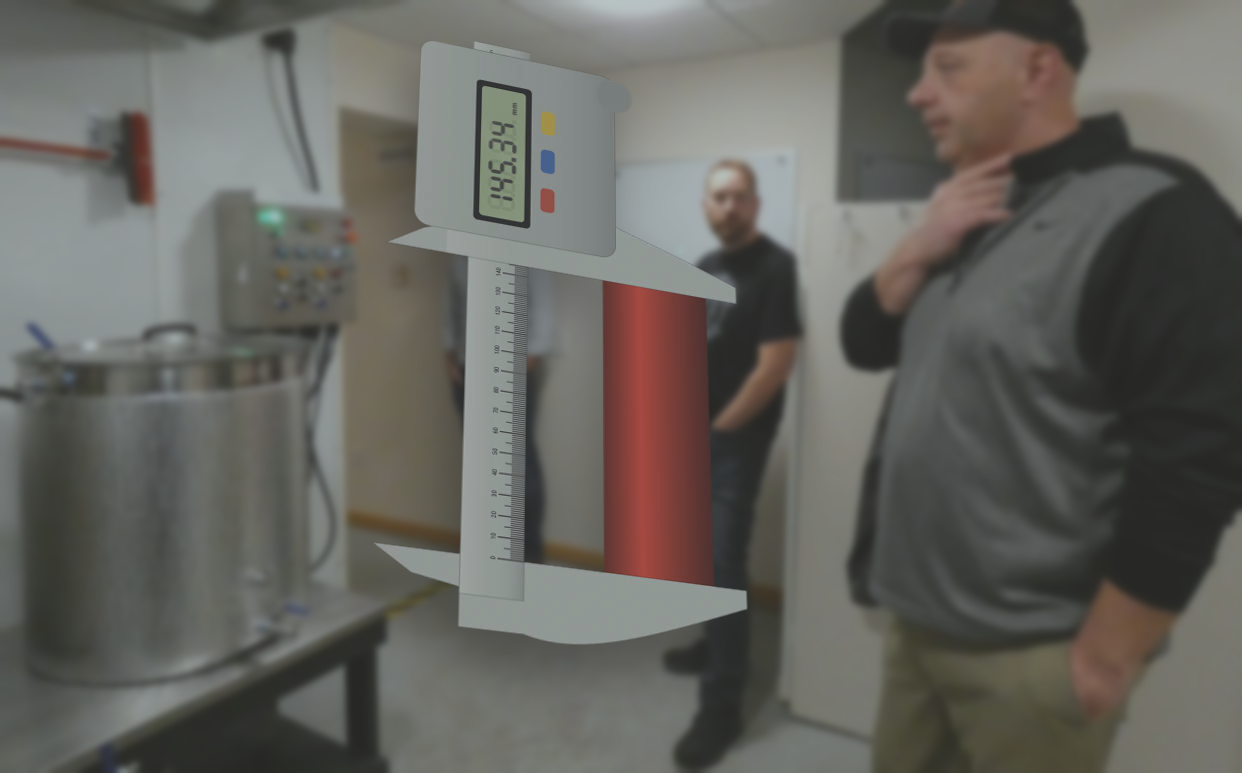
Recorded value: 145.34,mm
